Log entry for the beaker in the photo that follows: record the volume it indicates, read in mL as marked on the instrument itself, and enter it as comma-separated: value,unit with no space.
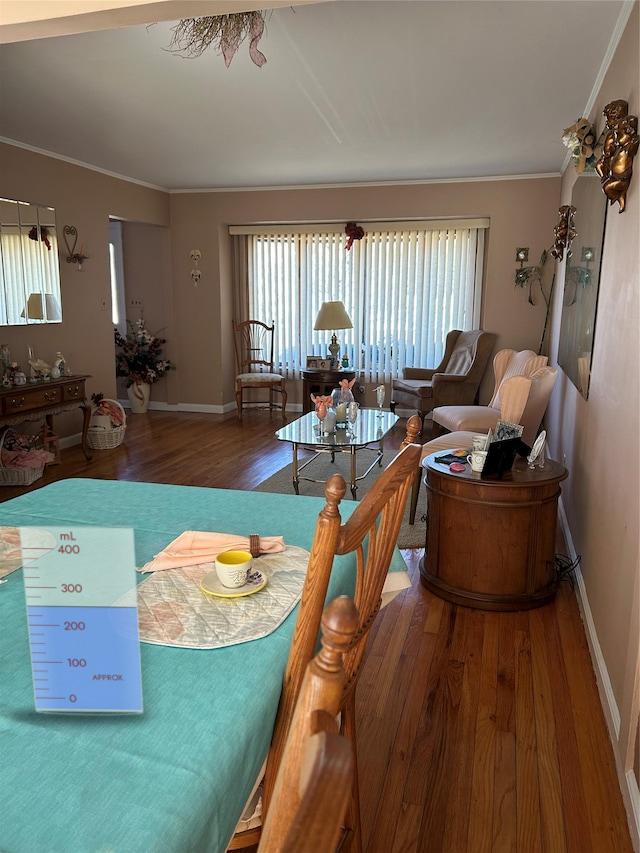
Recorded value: 250,mL
